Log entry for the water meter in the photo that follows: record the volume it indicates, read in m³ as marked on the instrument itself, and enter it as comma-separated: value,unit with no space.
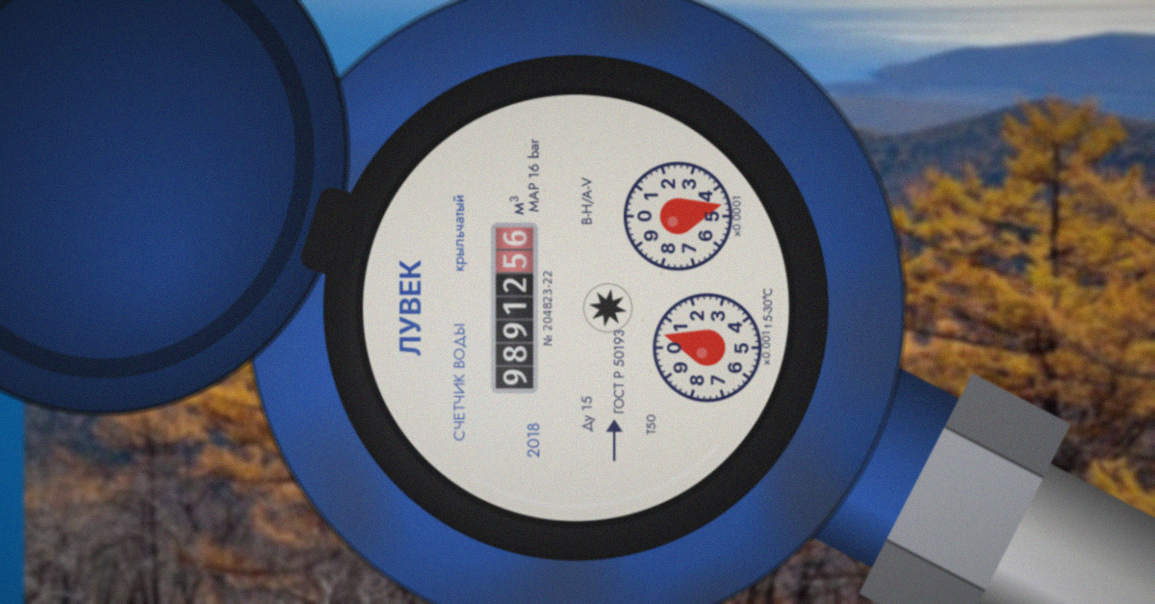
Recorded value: 98912.5604,m³
